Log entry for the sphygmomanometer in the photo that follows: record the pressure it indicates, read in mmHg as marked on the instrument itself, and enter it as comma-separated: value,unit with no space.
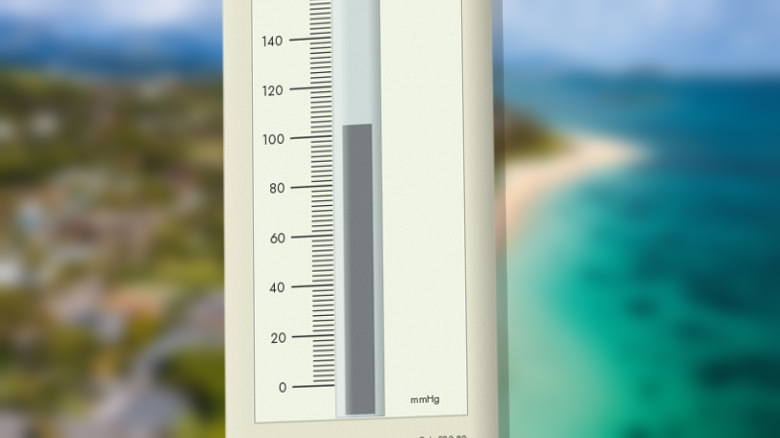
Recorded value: 104,mmHg
